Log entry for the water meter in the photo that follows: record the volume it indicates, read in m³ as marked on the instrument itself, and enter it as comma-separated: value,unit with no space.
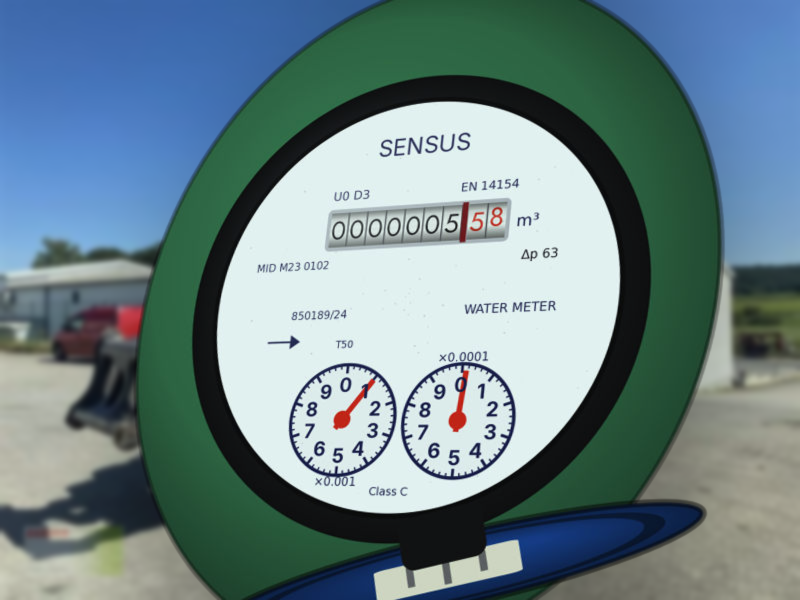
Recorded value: 5.5810,m³
